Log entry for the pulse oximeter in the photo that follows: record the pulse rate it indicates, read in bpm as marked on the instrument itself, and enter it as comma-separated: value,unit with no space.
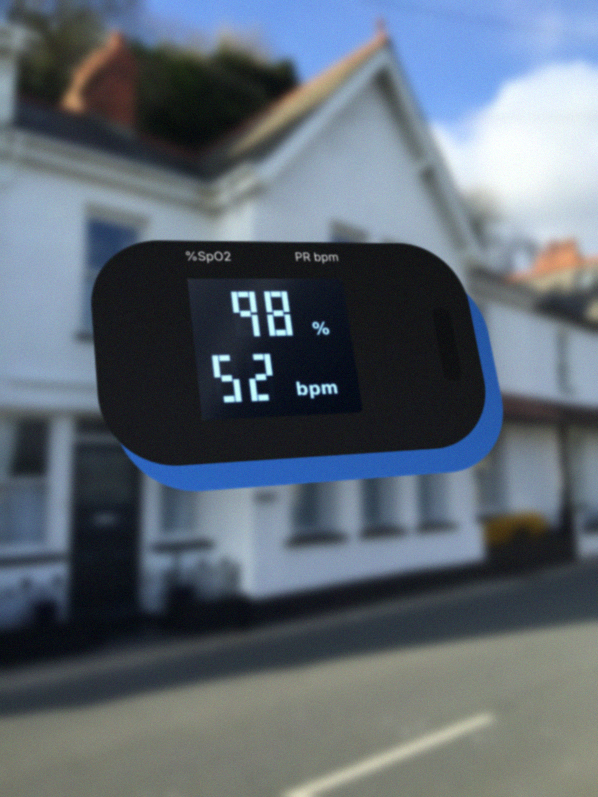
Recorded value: 52,bpm
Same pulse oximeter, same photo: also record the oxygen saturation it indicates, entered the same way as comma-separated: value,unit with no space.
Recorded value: 98,%
